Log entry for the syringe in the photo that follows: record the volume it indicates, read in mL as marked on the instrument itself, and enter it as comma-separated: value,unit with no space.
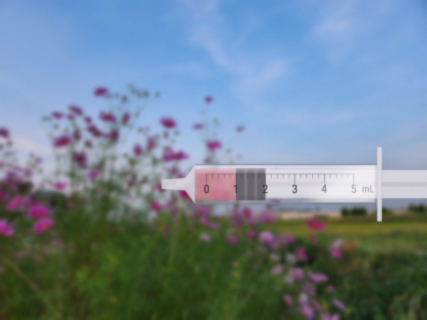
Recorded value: 1,mL
